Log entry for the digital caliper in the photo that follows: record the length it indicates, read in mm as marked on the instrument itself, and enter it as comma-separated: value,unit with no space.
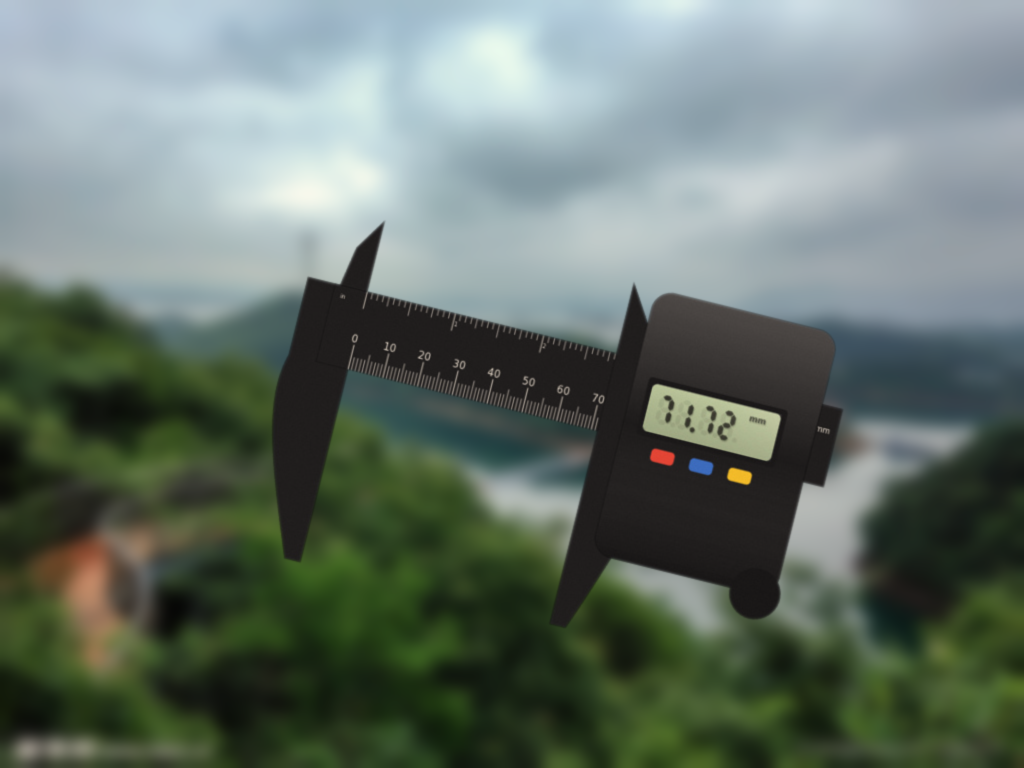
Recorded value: 71.72,mm
